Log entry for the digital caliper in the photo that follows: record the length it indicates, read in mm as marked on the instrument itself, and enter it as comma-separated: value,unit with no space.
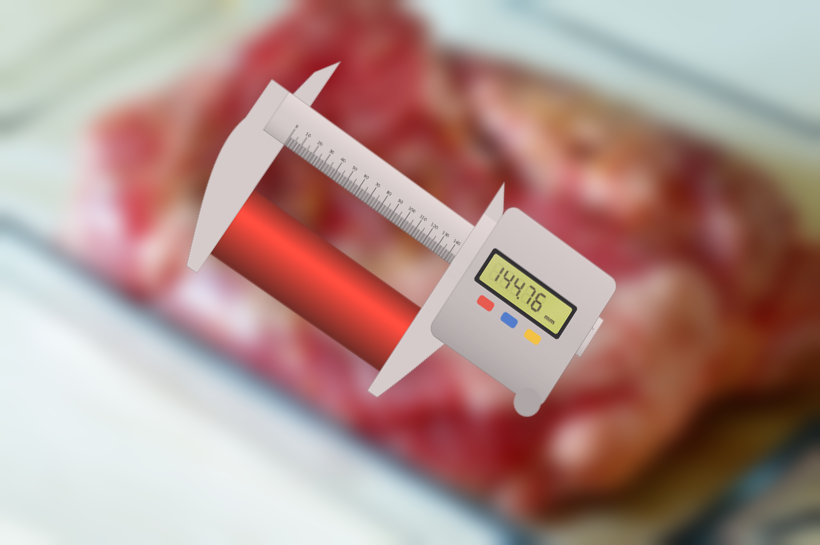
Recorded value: 144.76,mm
